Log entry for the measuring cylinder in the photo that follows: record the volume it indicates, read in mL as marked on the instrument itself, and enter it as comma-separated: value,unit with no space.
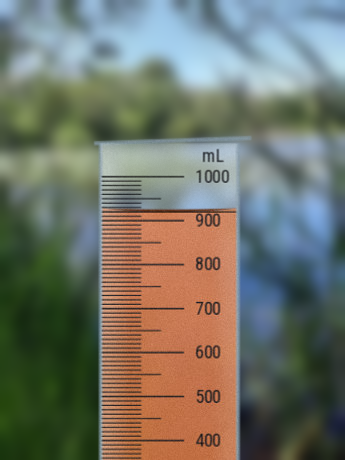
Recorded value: 920,mL
